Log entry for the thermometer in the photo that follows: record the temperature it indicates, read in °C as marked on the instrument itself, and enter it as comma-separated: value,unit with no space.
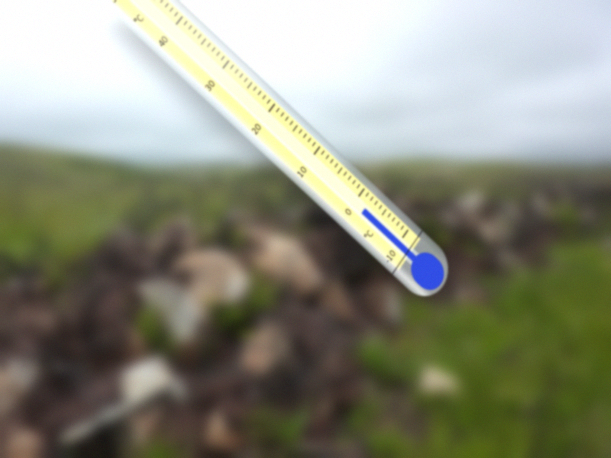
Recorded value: -2,°C
